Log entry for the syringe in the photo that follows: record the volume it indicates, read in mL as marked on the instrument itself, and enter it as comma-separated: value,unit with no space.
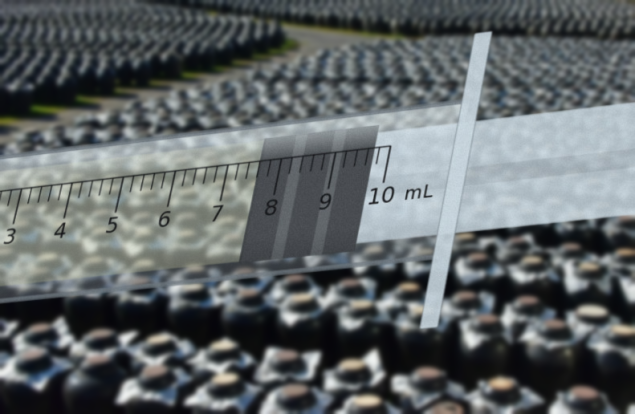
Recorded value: 7.6,mL
